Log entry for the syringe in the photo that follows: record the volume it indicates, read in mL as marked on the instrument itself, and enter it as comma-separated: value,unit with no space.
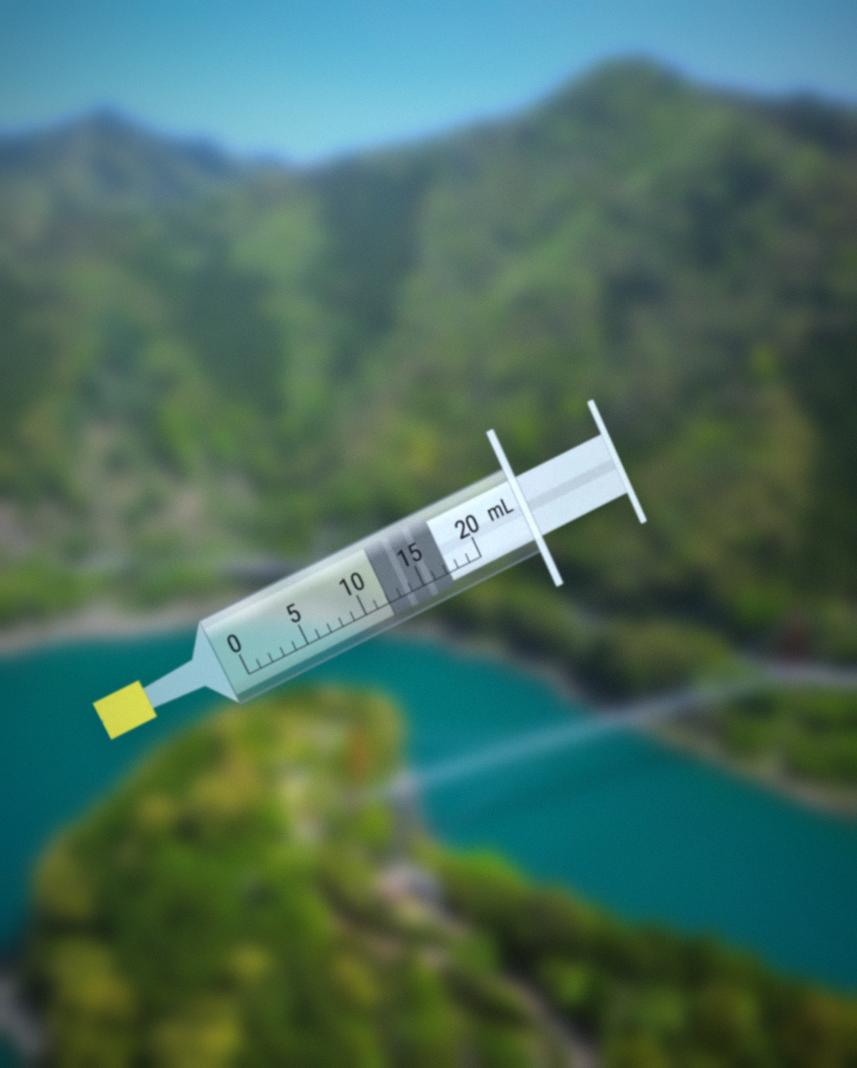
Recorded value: 12,mL
